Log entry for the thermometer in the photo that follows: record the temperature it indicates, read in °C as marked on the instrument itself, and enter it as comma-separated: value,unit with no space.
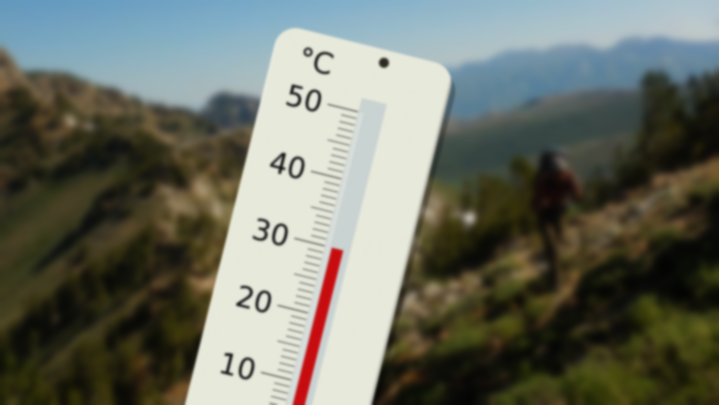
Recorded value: 30,°C
